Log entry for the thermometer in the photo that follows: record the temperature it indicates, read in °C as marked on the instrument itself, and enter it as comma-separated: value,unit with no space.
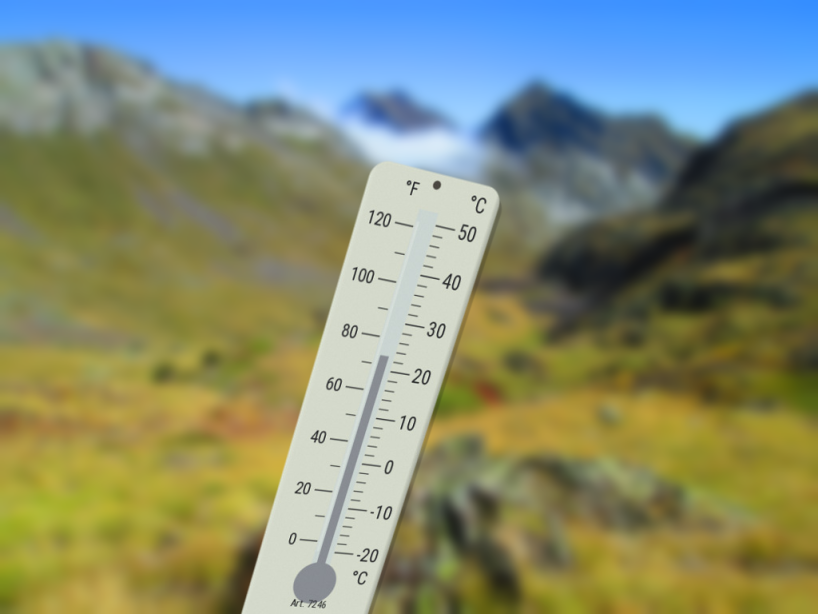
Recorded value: 23,°C
